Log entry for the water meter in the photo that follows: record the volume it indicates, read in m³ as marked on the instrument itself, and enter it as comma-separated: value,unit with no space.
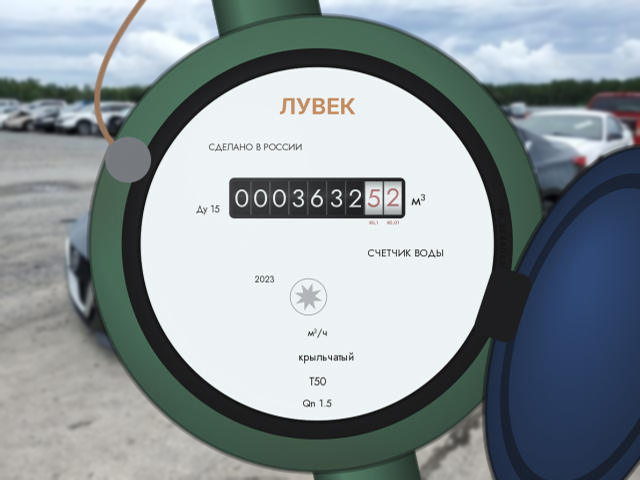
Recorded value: 3632.52,m³
